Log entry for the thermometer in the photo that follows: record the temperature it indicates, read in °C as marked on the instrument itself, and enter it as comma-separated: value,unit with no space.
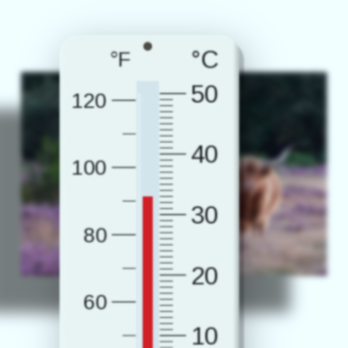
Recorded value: 33,°C
